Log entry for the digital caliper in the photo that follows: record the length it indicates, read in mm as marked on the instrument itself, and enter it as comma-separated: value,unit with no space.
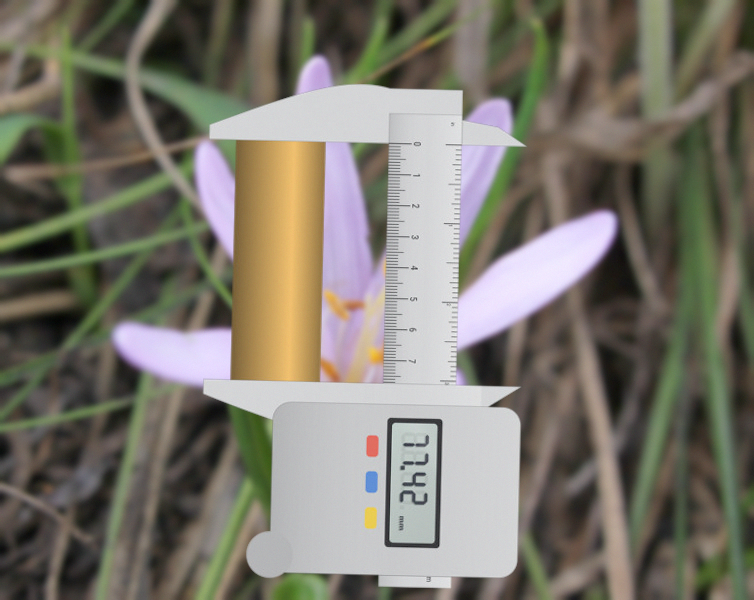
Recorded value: 77.42,mm
